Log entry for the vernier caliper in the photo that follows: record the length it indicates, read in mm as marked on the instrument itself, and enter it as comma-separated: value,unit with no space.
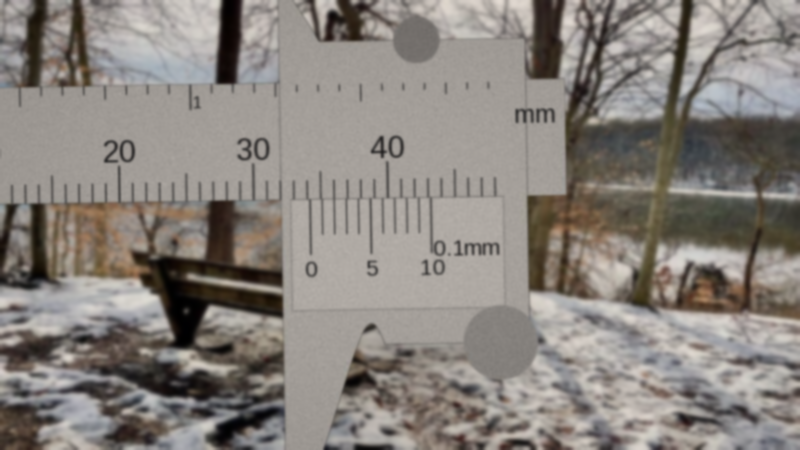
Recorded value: 34.2,mm
